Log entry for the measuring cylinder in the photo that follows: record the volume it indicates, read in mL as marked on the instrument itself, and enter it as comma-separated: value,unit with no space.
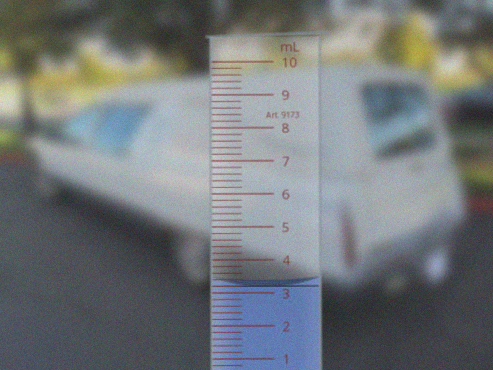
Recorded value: 3.2,mL
